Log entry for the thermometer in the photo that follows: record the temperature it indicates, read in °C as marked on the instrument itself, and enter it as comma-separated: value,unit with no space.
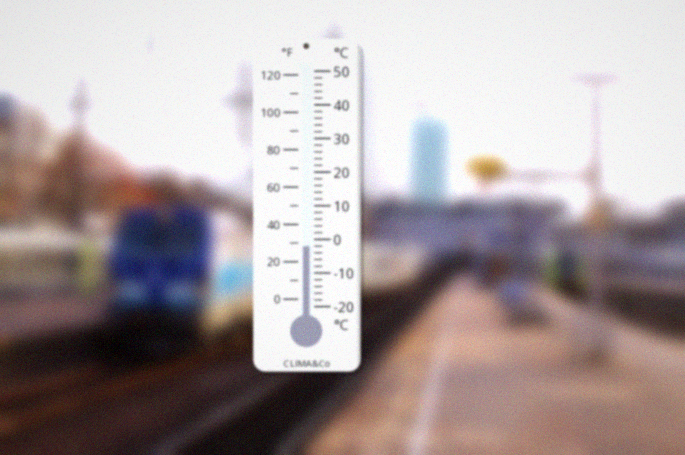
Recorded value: -2,°C
